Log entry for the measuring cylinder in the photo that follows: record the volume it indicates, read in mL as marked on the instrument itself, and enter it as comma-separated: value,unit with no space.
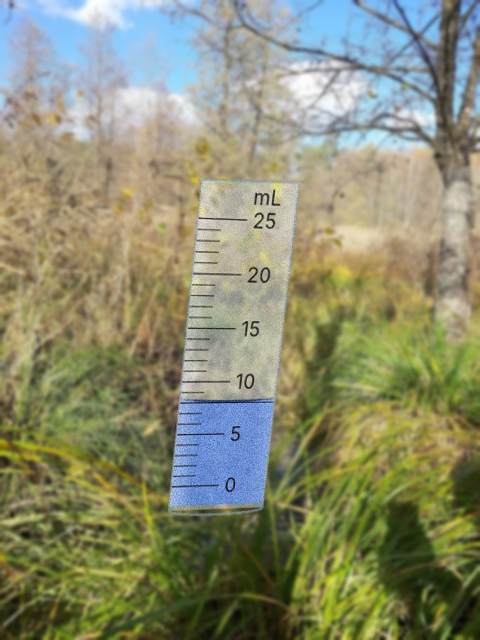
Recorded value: 8,mL
